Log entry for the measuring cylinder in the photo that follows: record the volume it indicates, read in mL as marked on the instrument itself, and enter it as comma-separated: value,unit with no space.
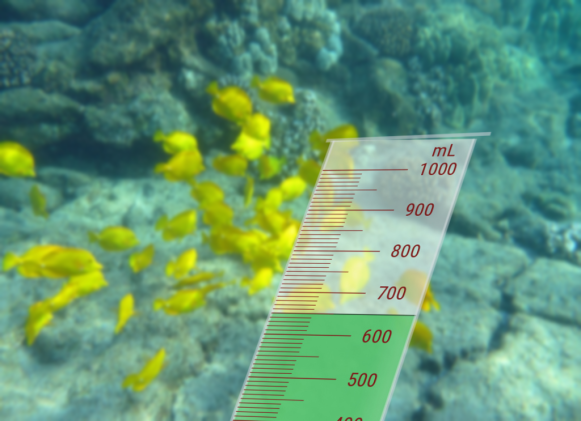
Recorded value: 650,mL
